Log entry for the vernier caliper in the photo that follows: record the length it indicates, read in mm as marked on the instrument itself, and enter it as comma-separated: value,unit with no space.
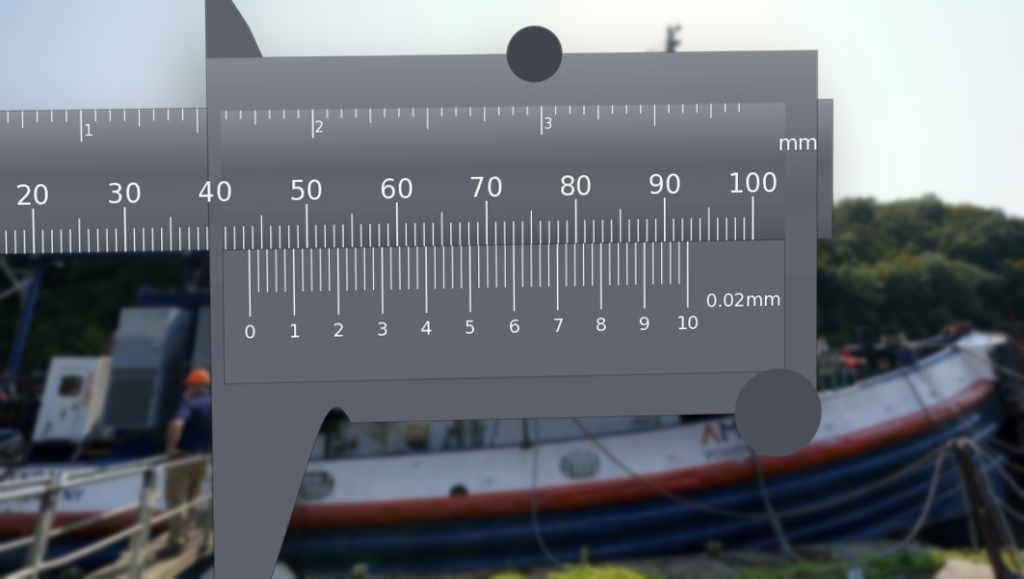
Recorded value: 43.6,mm
